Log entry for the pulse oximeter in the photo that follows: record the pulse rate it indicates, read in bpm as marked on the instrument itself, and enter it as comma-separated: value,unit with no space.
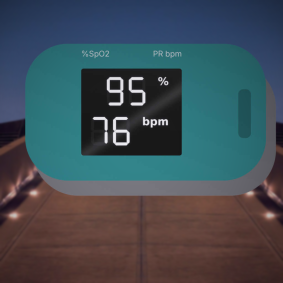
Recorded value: 76,bpm
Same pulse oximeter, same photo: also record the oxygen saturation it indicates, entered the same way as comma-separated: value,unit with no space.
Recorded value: 95,%
